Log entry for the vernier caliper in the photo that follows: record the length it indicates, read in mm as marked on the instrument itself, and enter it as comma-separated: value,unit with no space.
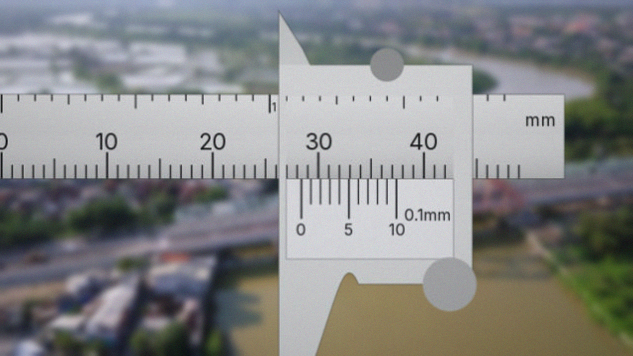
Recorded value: 28.4,mm
